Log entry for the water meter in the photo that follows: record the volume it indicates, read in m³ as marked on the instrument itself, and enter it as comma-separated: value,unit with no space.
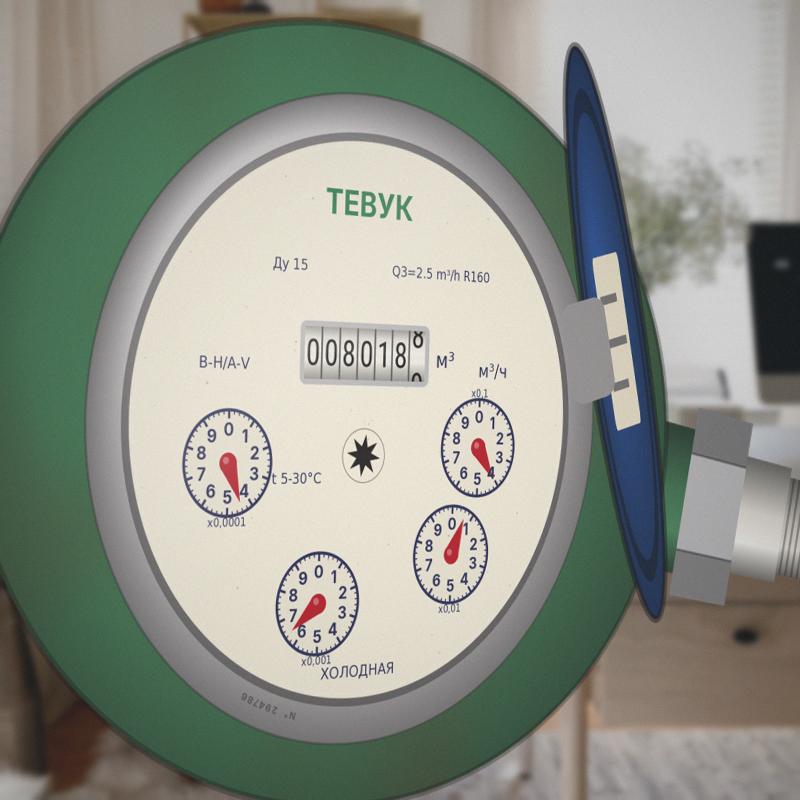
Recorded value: 80188.4064,m³
